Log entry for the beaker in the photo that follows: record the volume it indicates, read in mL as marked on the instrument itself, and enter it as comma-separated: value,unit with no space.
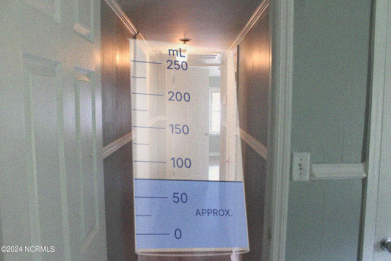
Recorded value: 75,mL
